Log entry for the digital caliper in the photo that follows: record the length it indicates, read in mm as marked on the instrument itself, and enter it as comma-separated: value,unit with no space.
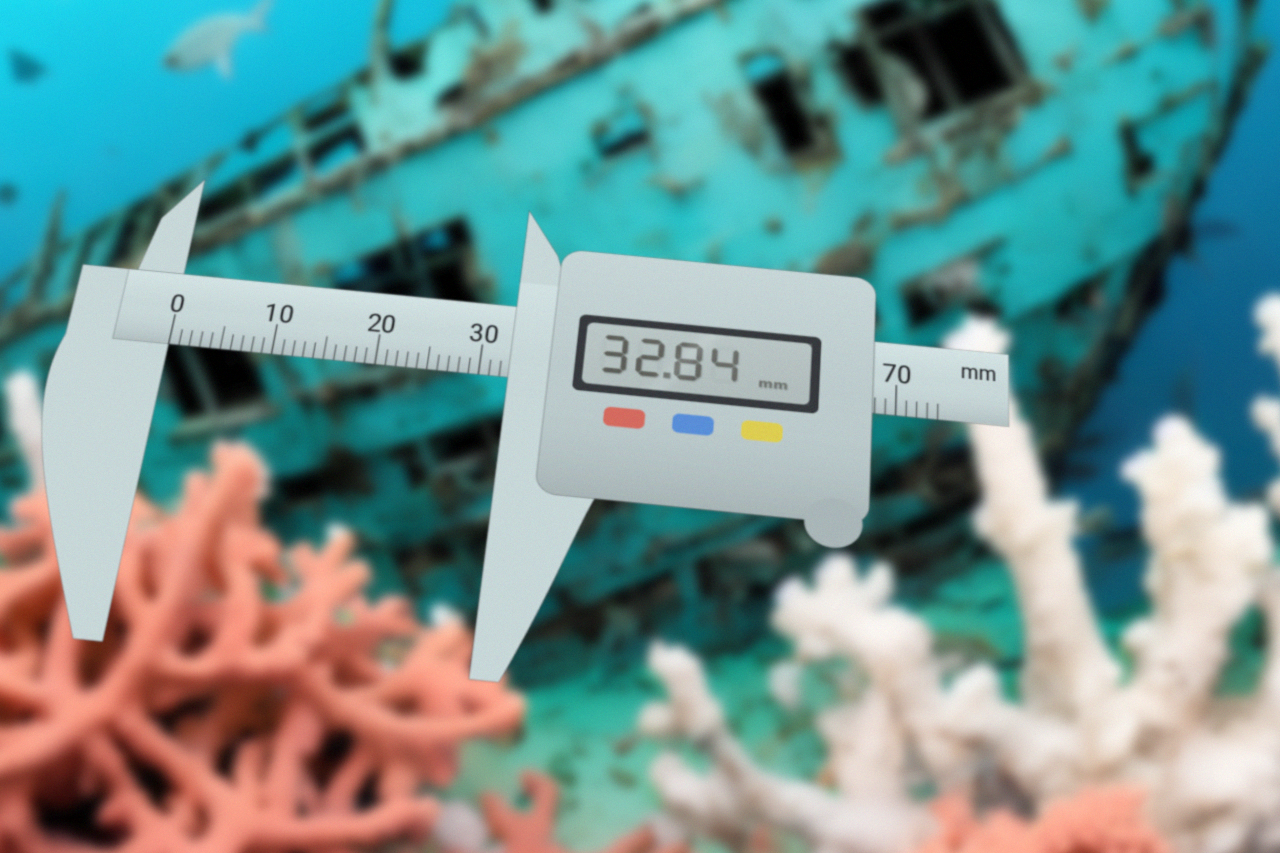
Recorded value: 32.84,mm
